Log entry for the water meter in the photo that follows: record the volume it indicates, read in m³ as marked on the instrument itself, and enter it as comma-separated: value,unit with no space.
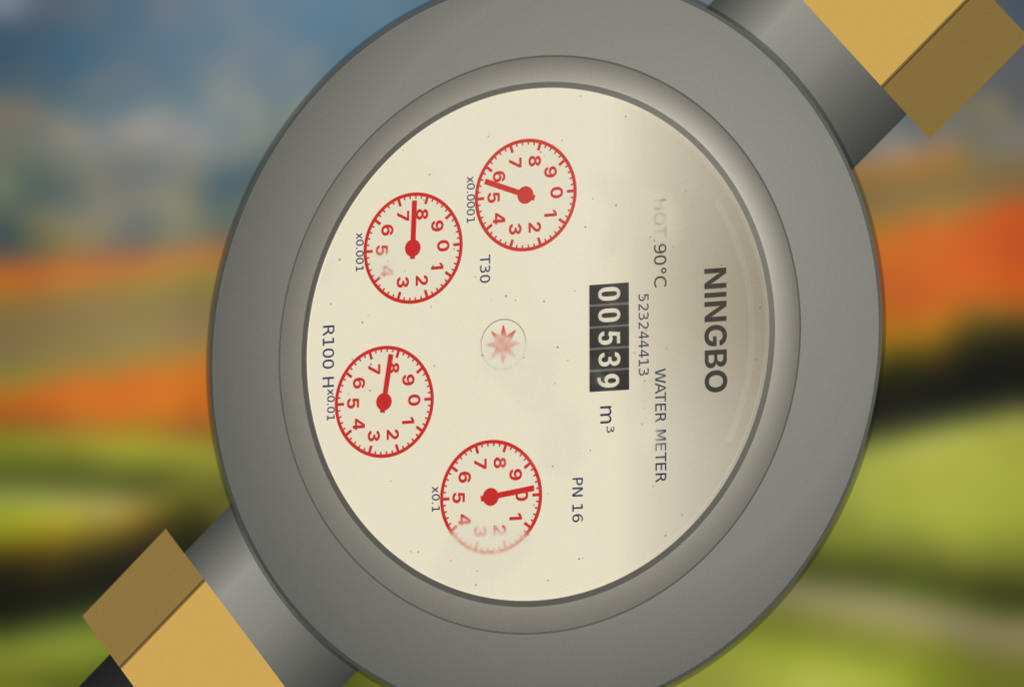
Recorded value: 538.9775,m³
